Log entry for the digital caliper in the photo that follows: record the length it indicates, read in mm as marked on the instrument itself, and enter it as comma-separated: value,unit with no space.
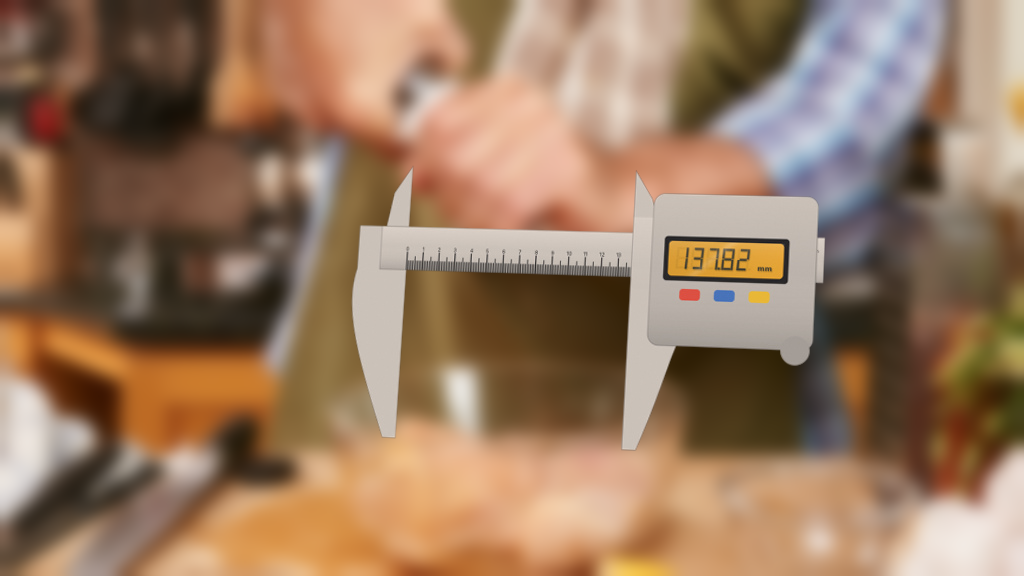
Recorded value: 137.82,mm
